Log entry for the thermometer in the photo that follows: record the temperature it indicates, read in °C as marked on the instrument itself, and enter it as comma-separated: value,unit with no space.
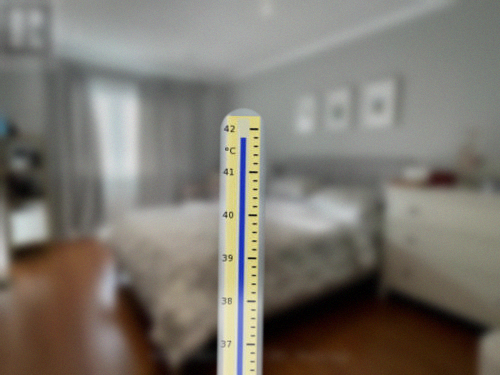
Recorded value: 41.8,°C
